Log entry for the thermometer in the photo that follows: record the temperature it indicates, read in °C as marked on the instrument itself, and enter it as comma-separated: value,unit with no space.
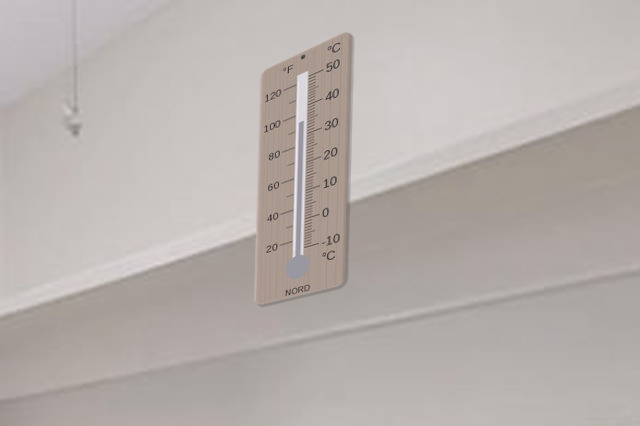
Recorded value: 35,°C
